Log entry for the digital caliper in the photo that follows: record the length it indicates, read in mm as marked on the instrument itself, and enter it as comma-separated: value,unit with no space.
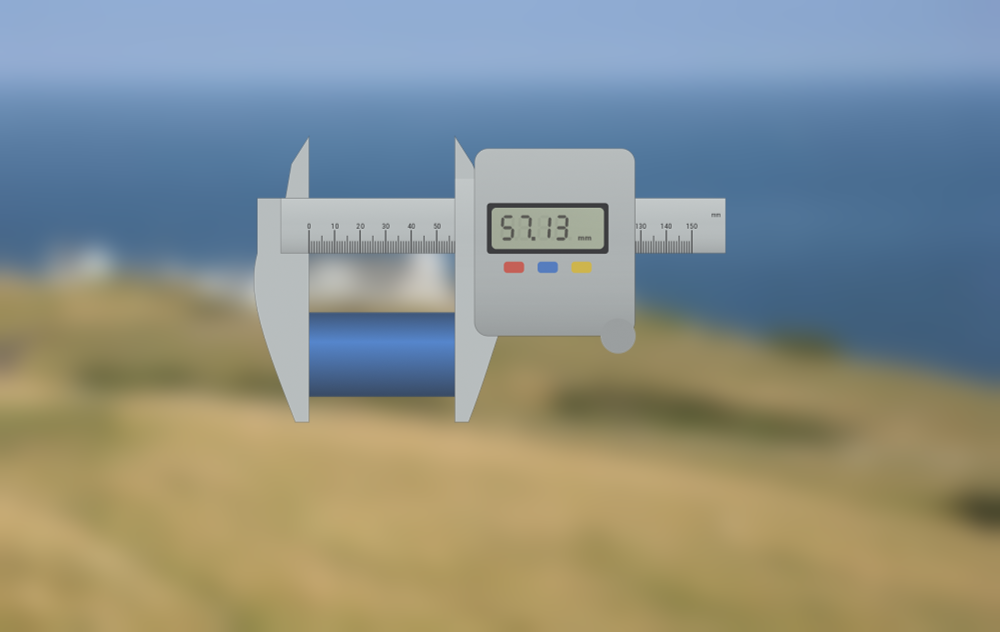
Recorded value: 57.13,mm
